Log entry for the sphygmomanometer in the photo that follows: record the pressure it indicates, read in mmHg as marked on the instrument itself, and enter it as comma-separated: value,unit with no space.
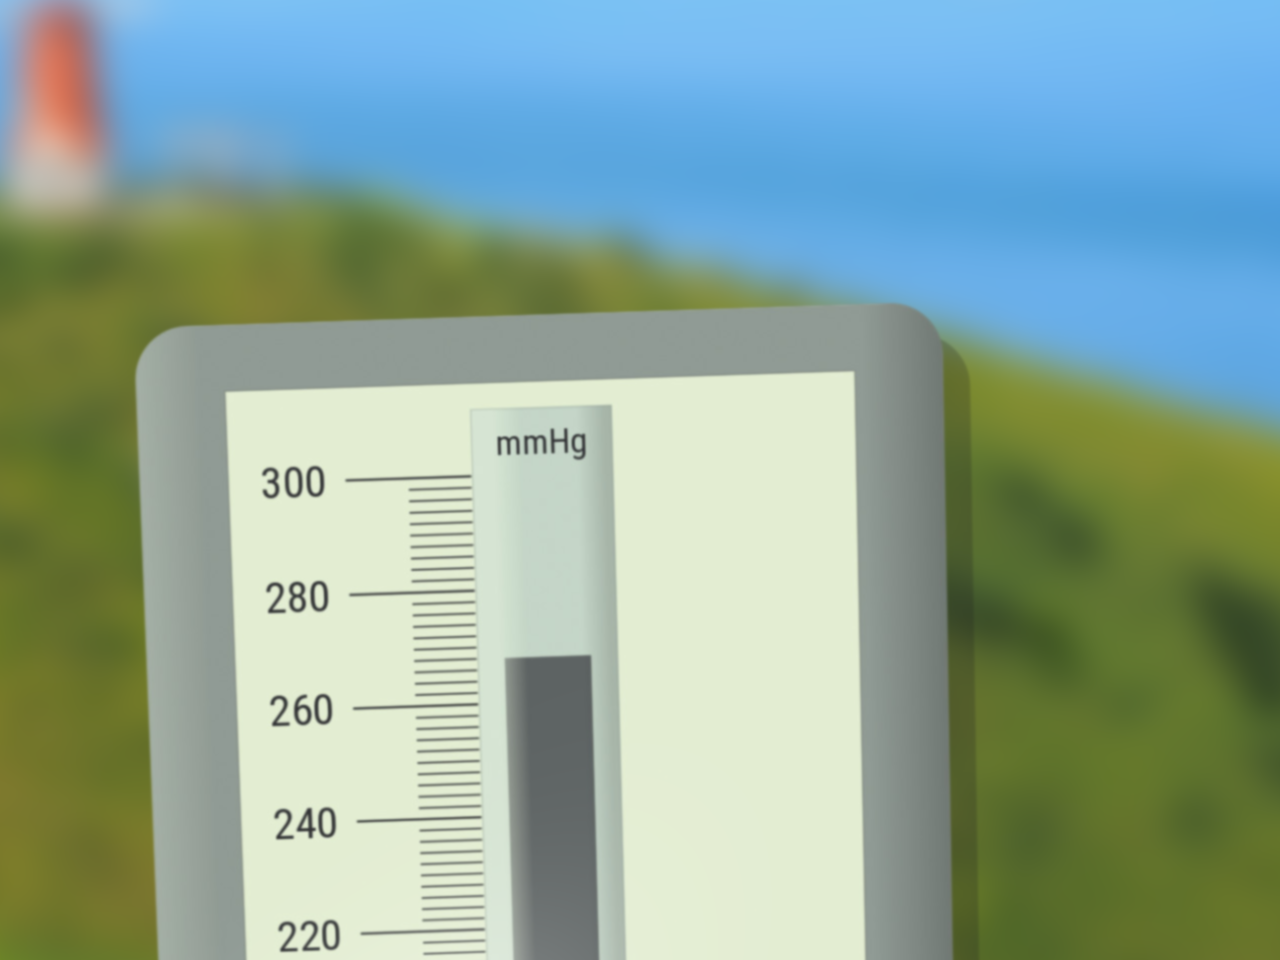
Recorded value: 268,mmHg
